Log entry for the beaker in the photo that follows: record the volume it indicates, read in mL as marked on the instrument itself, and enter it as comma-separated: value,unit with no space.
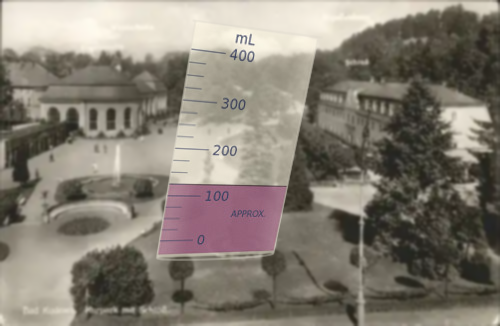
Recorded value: 125,mL
